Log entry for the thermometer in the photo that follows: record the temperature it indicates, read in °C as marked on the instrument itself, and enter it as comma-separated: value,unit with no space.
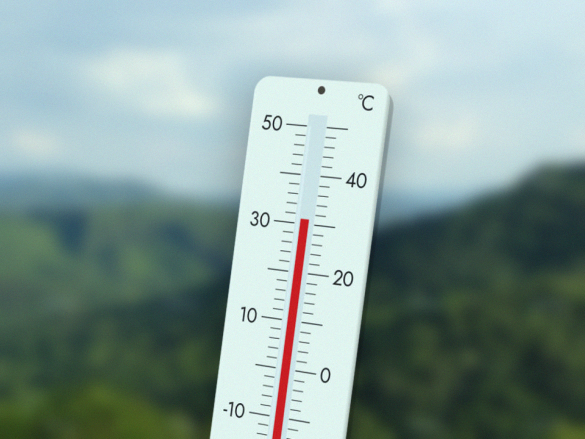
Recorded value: 31,°C
